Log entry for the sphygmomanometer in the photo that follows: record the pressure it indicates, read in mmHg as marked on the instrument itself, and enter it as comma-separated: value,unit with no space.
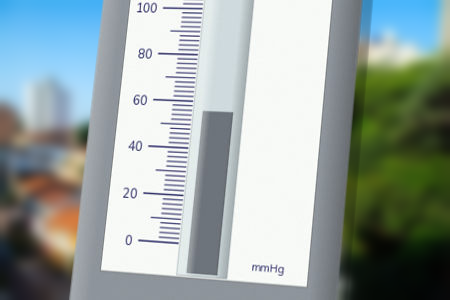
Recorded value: 56,mmHg
